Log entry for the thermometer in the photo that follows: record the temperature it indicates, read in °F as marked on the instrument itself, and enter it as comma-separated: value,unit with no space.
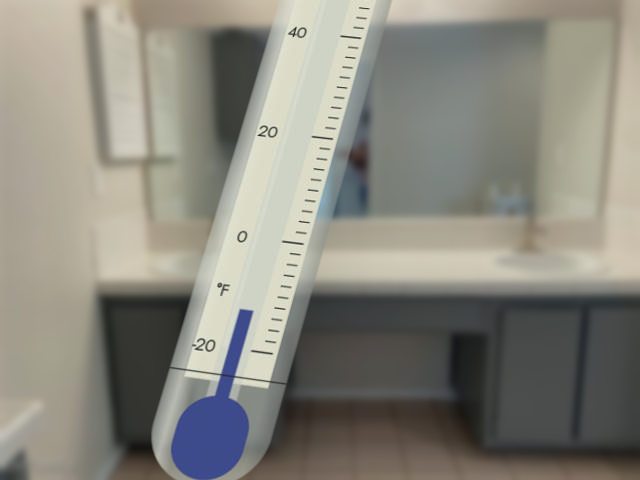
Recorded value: -13,°F
